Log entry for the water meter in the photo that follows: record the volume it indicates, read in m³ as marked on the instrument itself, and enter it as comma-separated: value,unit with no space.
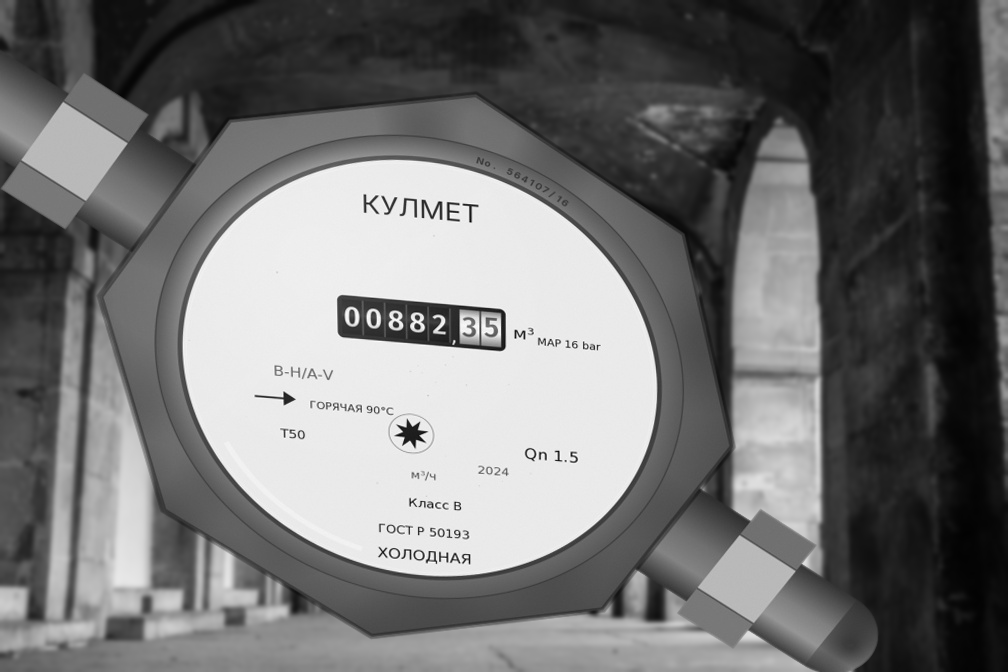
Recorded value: 882.35,m³
